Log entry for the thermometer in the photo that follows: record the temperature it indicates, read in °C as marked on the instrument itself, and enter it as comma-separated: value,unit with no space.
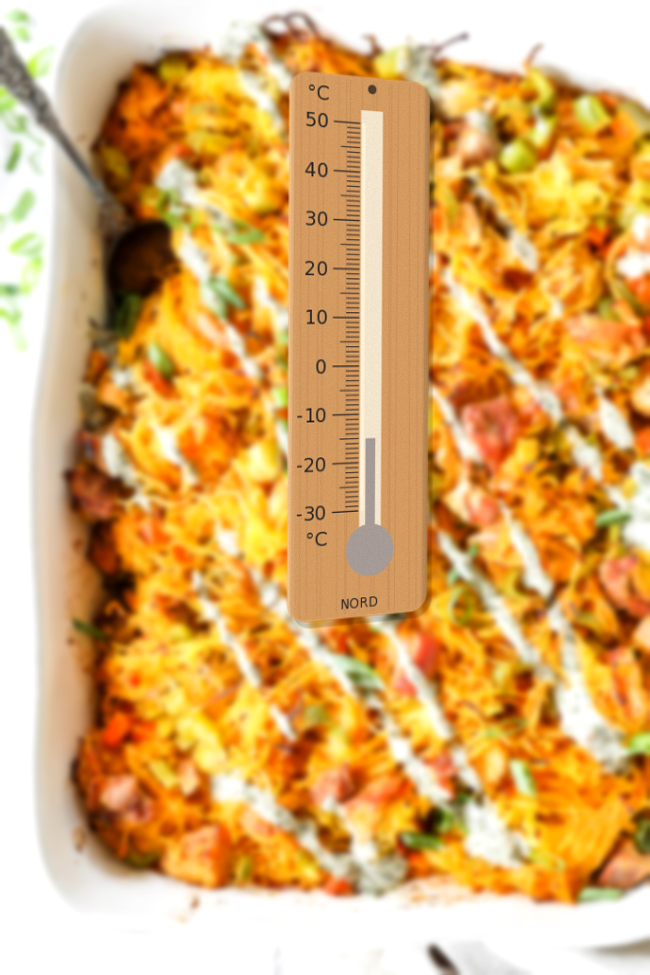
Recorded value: -15,°C
